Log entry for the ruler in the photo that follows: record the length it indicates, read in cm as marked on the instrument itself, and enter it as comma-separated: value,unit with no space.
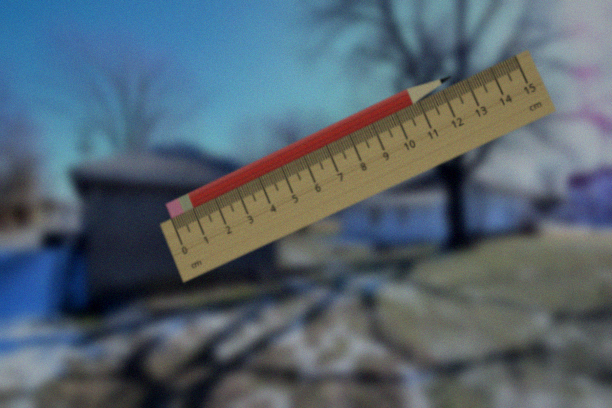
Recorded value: 12.5,cm
